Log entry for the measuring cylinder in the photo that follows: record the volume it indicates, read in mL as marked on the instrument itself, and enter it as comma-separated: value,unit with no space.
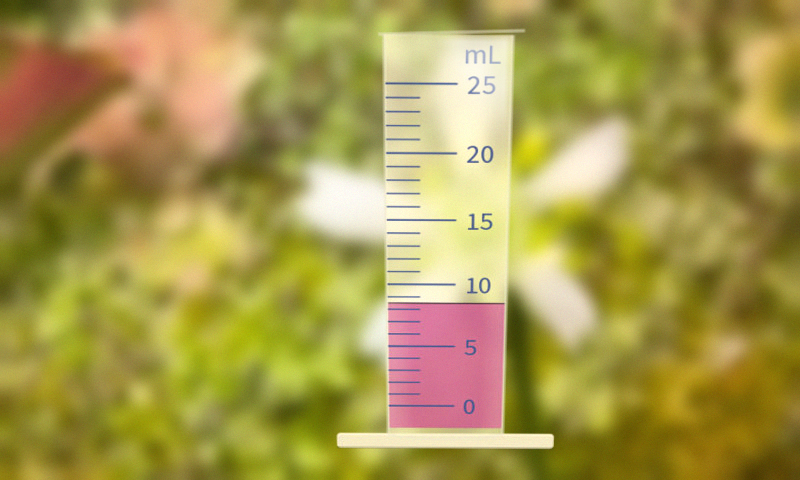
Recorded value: 8.5,mL
